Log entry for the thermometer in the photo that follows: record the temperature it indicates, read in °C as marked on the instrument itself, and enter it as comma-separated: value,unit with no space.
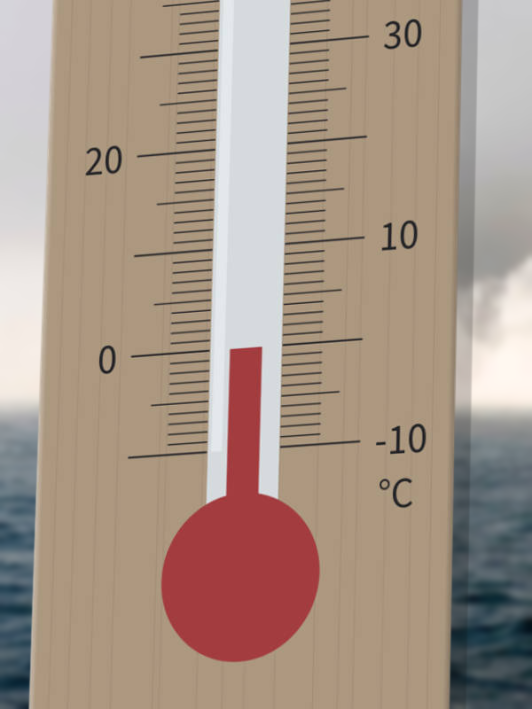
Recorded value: 0,°C
